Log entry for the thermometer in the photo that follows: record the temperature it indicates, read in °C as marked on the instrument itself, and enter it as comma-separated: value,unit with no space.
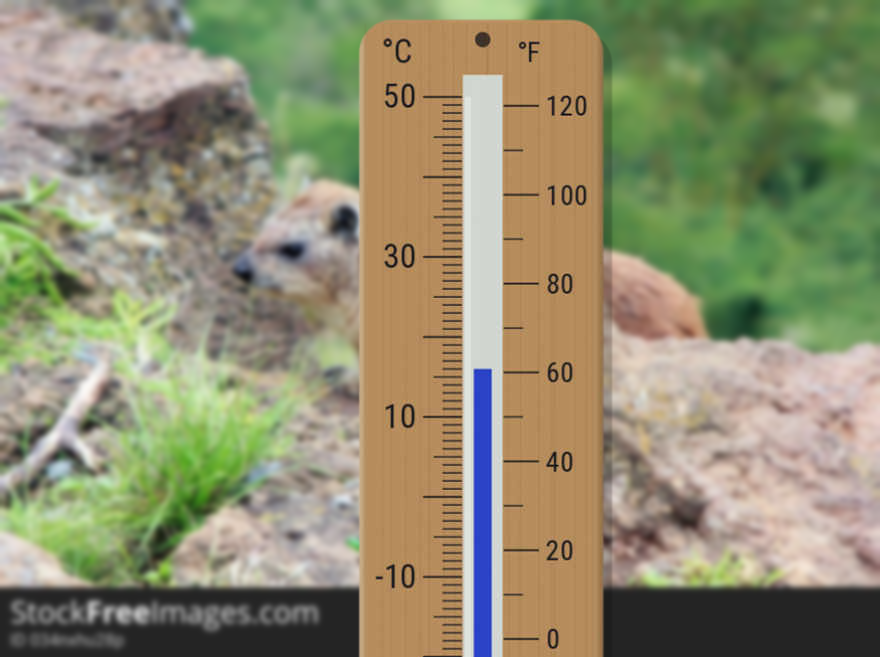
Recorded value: 16,°C
